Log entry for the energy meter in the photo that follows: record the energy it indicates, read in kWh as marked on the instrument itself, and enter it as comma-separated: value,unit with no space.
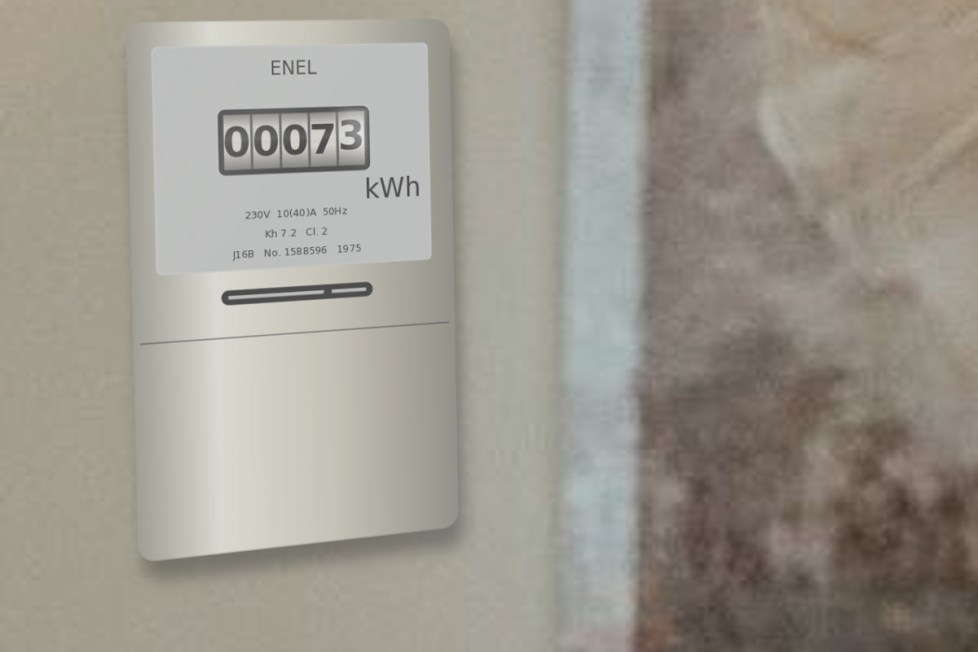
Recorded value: 73,kWh
